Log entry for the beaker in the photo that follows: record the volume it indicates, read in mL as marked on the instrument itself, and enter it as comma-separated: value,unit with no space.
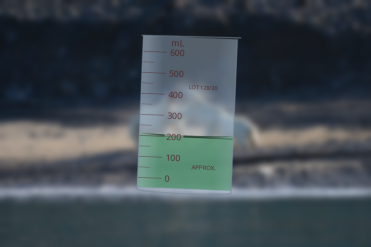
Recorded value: 200,mL
